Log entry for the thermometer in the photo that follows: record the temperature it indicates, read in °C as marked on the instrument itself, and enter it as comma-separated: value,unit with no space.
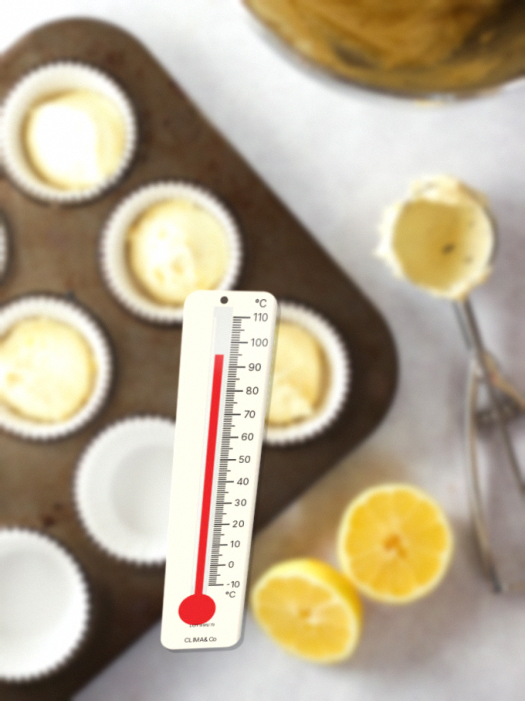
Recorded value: 95,°C
